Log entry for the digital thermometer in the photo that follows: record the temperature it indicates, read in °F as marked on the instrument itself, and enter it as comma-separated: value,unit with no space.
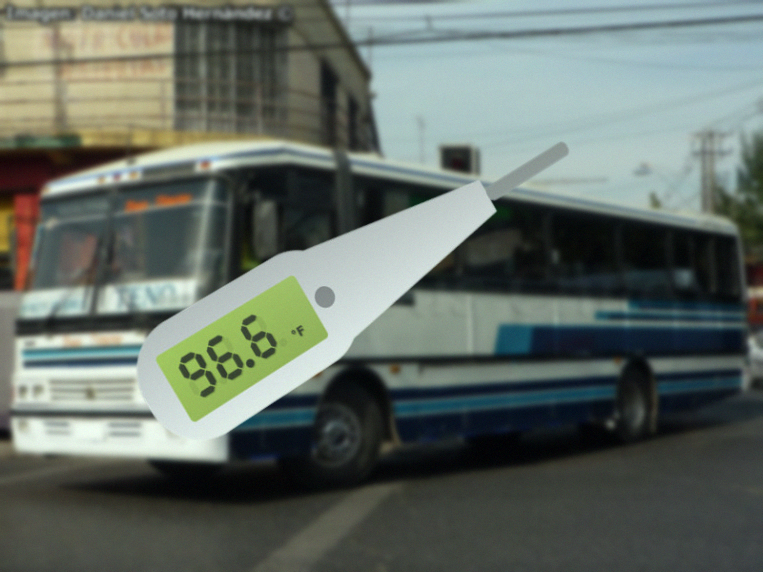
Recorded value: 96.6,°F
